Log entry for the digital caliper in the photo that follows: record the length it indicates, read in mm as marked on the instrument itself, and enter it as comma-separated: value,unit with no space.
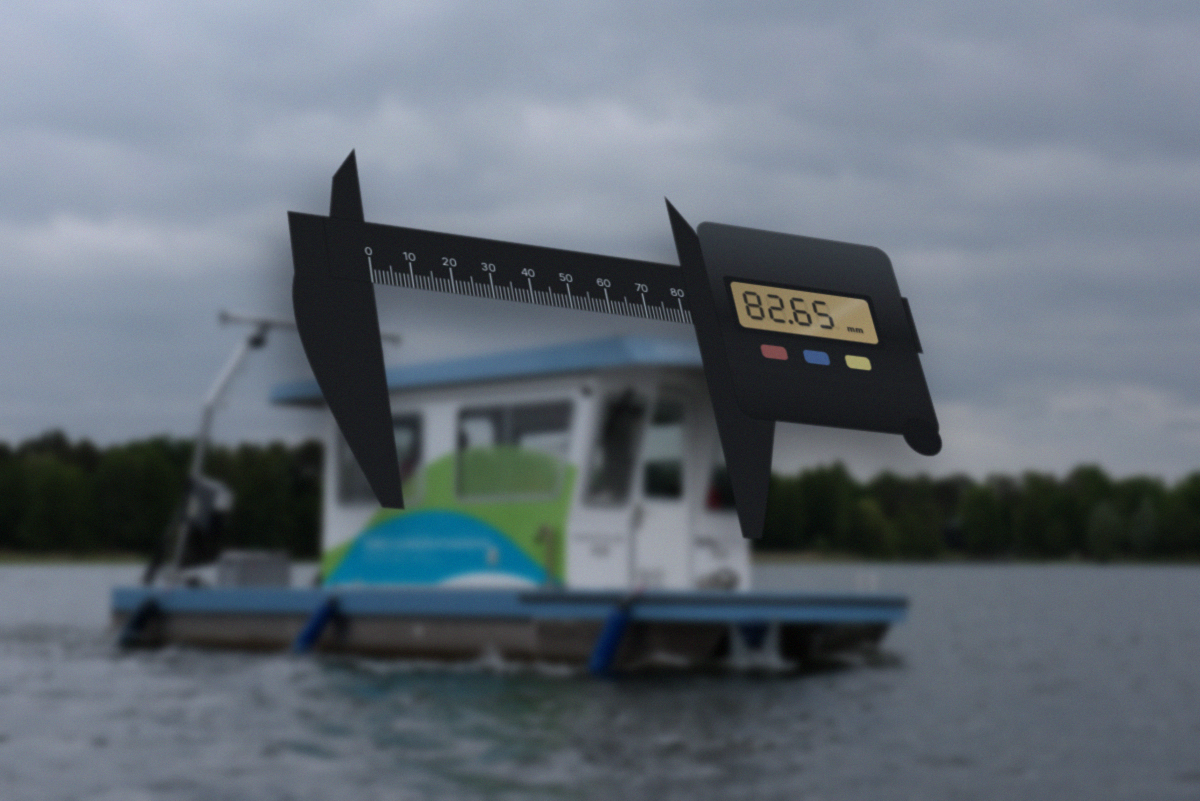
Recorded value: 82.65,mm
